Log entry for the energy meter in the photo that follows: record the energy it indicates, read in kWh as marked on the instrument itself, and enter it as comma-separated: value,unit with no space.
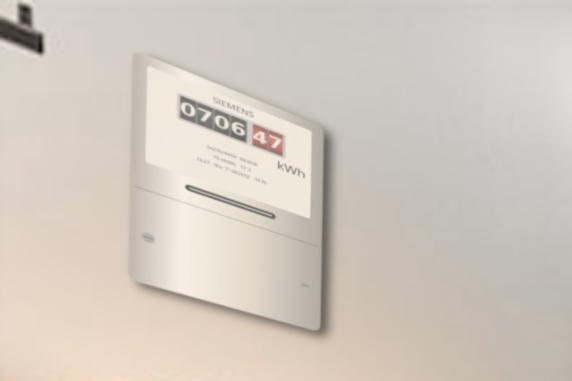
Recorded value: 706.47,kWh
